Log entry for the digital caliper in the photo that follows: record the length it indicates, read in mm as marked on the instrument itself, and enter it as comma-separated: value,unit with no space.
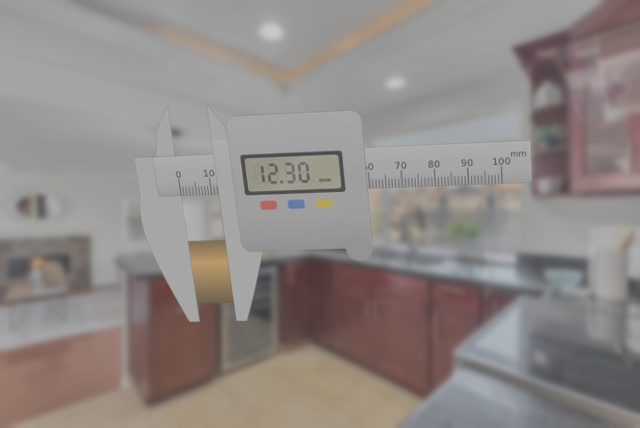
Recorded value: 12.30,mm
